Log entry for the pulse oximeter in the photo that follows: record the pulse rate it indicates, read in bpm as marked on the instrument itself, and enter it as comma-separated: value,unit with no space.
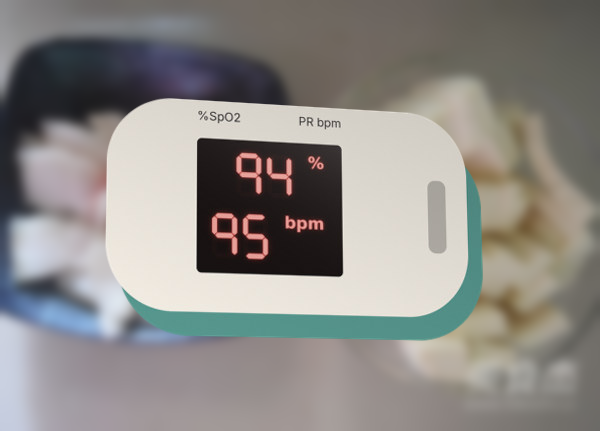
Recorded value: 95,bpm
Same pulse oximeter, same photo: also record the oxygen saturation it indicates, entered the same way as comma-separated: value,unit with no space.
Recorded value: 94,%
